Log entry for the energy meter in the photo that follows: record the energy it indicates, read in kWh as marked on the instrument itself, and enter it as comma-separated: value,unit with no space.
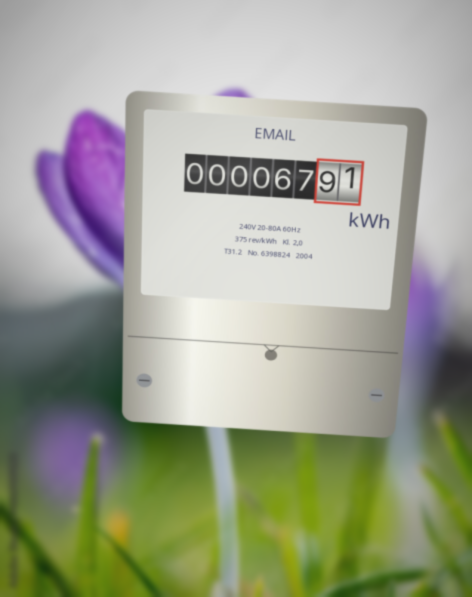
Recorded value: 67.91,kWh
